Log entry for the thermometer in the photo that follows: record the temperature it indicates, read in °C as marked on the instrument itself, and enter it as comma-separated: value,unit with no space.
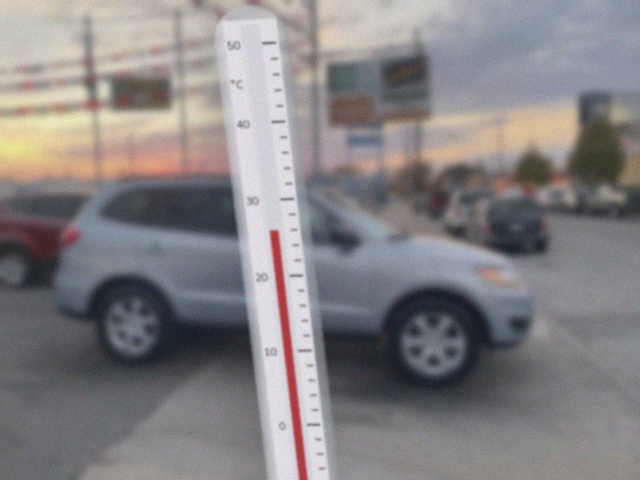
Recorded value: 26,°C
